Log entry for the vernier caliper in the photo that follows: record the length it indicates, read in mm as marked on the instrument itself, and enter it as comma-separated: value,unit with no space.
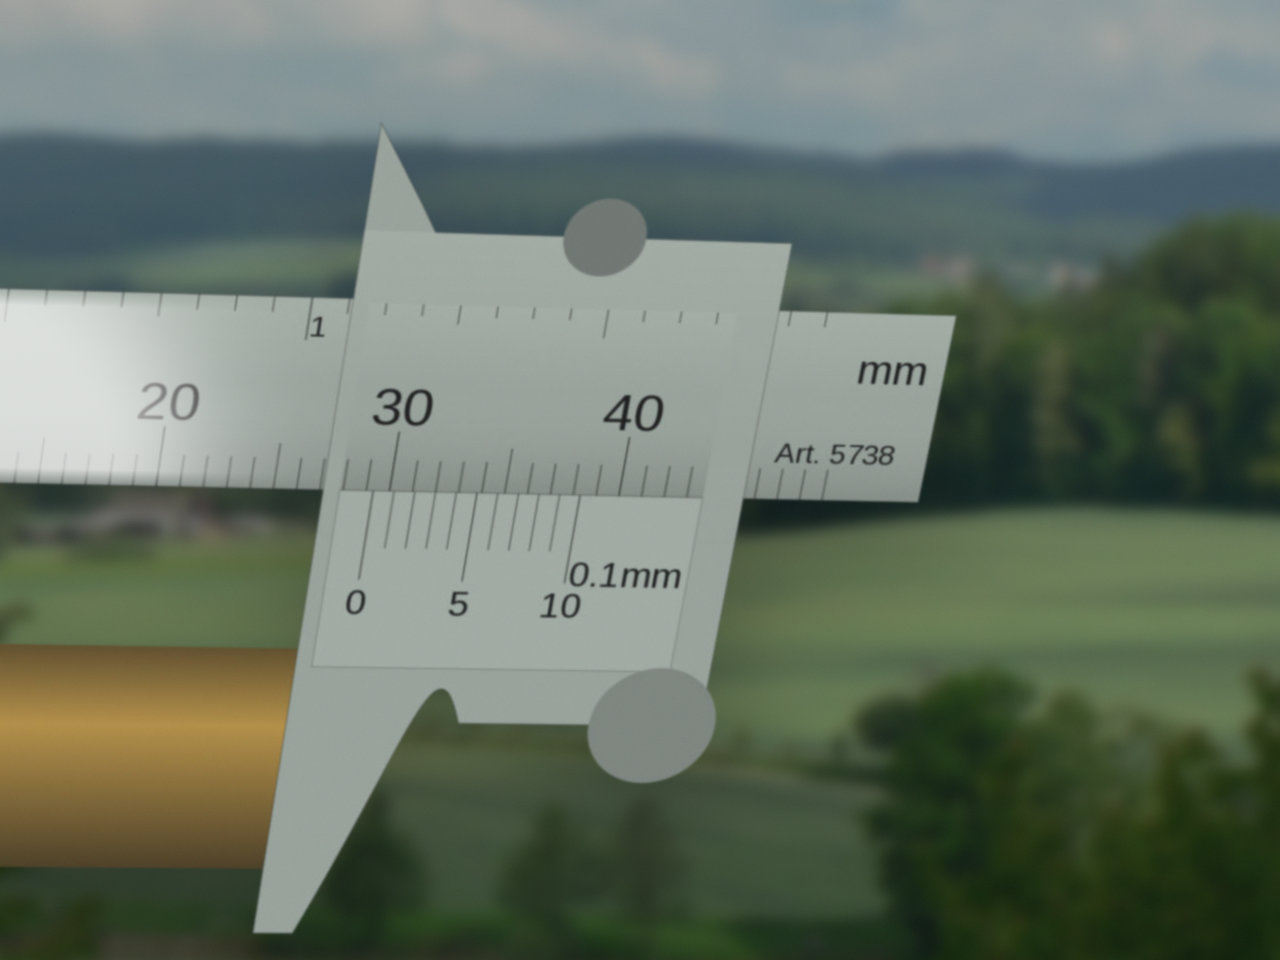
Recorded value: 29.3,mm
